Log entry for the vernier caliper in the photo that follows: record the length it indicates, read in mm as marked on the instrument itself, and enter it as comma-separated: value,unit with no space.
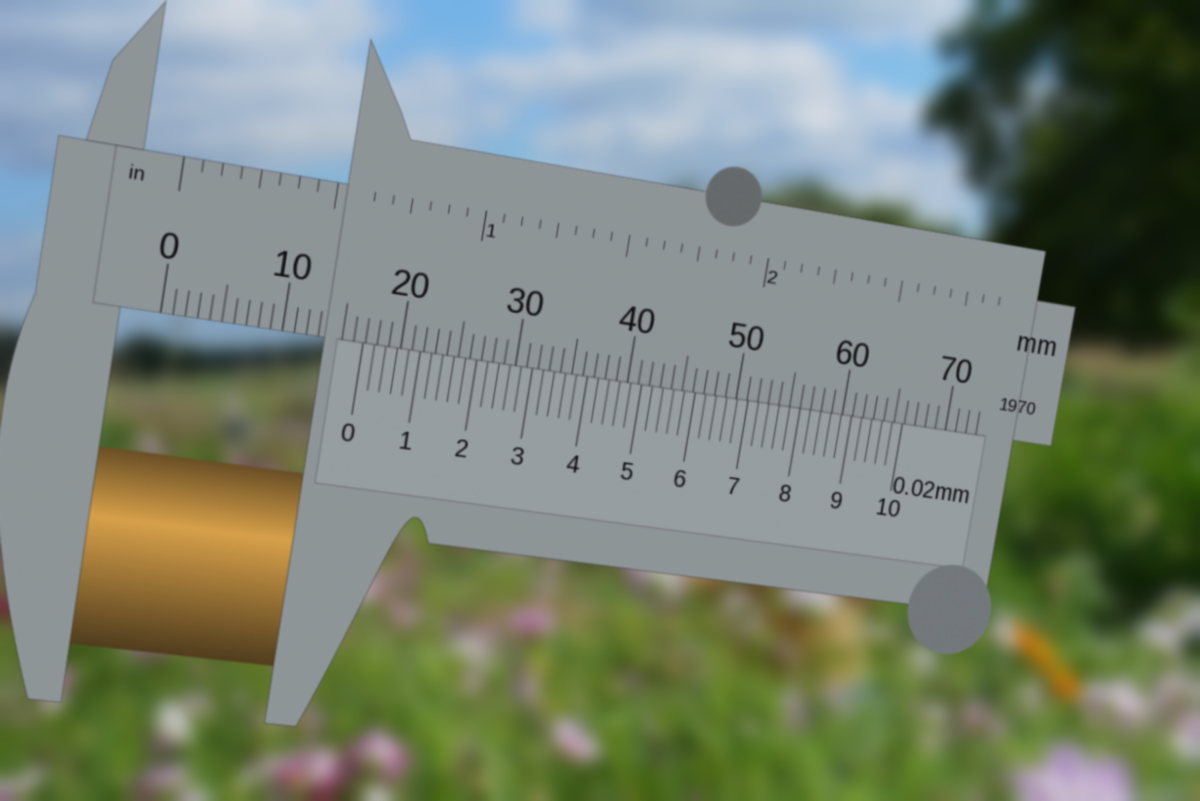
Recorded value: 16.8,mm
